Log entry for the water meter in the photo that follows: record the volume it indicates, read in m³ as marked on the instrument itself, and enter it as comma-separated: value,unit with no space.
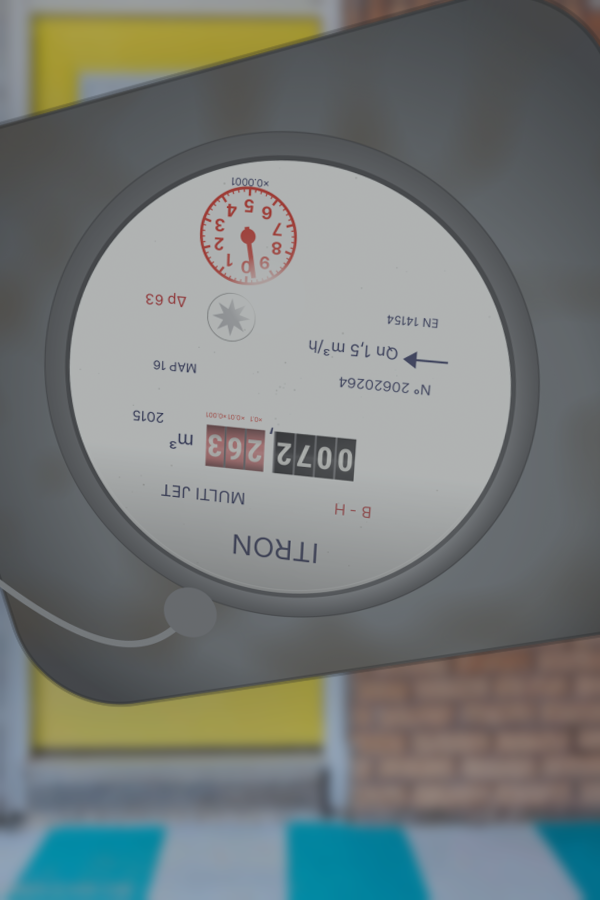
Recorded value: 72.2629,m³
